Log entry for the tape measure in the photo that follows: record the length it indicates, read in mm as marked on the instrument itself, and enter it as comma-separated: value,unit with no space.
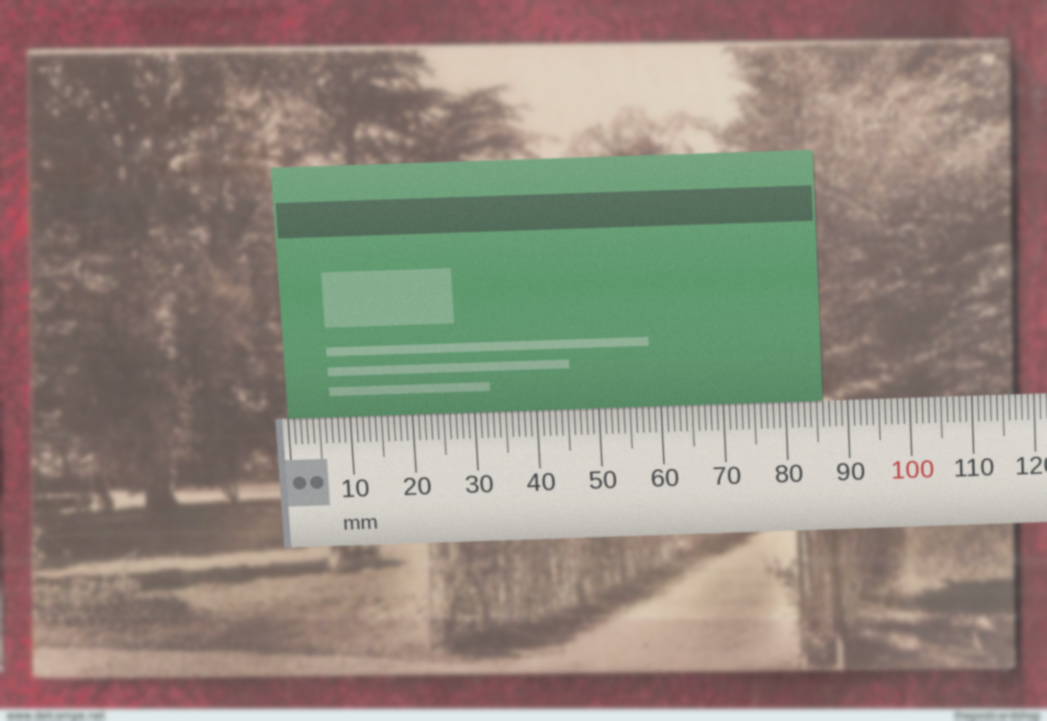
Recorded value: 86,mm
